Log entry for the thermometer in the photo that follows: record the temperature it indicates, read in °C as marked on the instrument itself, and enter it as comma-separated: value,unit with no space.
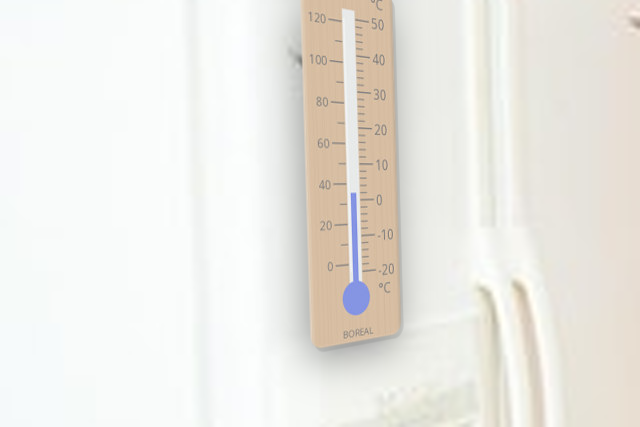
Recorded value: 2,°C
